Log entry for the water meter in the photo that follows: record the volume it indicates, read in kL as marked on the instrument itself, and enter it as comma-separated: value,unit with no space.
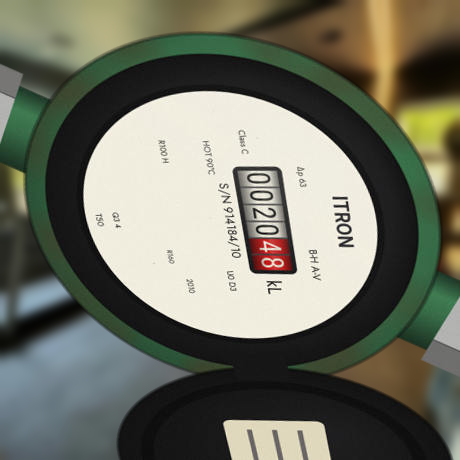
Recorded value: 20.48,kL
